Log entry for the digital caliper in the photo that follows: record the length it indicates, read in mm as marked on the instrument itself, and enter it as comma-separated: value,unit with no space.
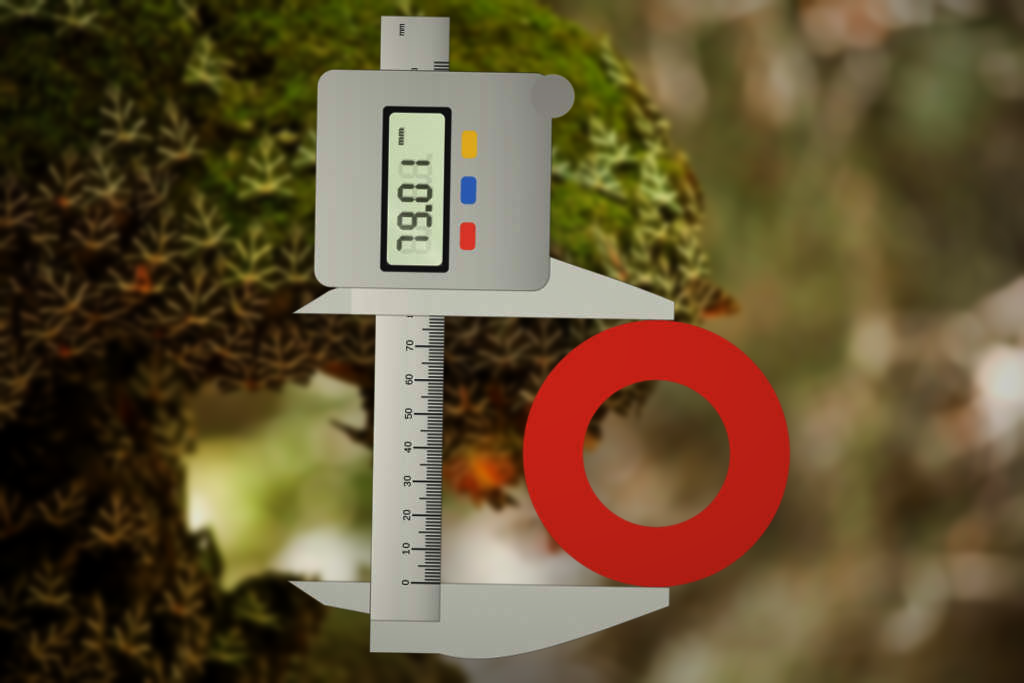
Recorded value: 79.01,mm
